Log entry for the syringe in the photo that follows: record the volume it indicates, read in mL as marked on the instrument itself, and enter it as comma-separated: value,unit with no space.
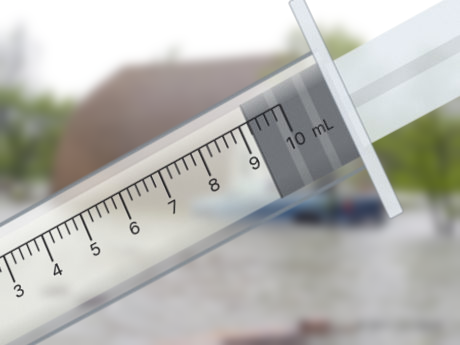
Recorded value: 9.2,mL
